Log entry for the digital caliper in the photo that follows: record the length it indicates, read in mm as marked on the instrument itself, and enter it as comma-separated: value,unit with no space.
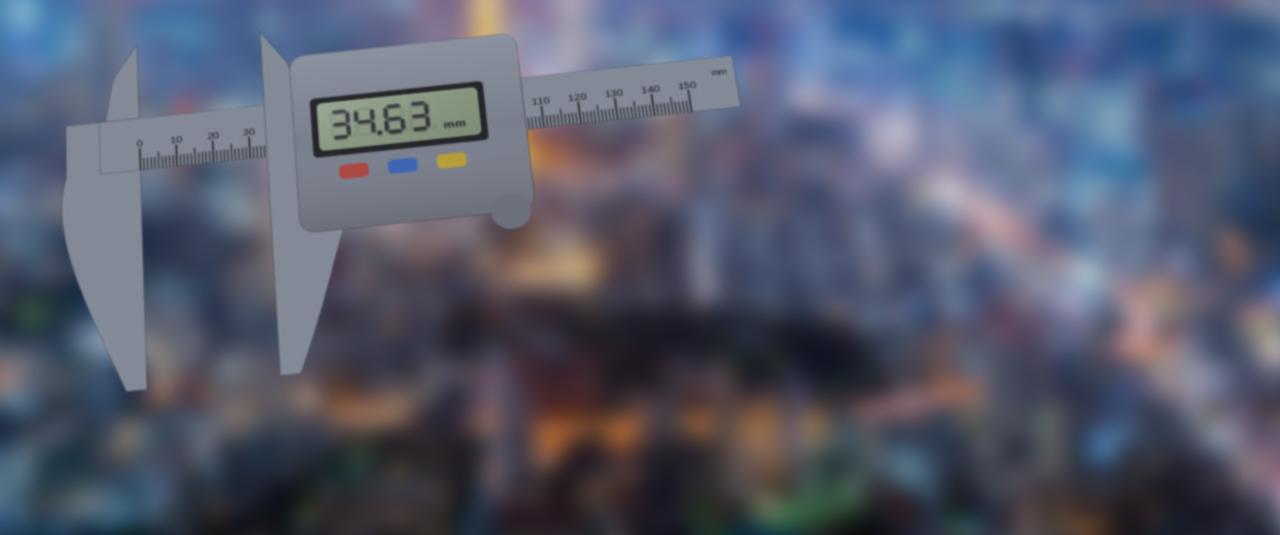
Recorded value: 34.63,mm
